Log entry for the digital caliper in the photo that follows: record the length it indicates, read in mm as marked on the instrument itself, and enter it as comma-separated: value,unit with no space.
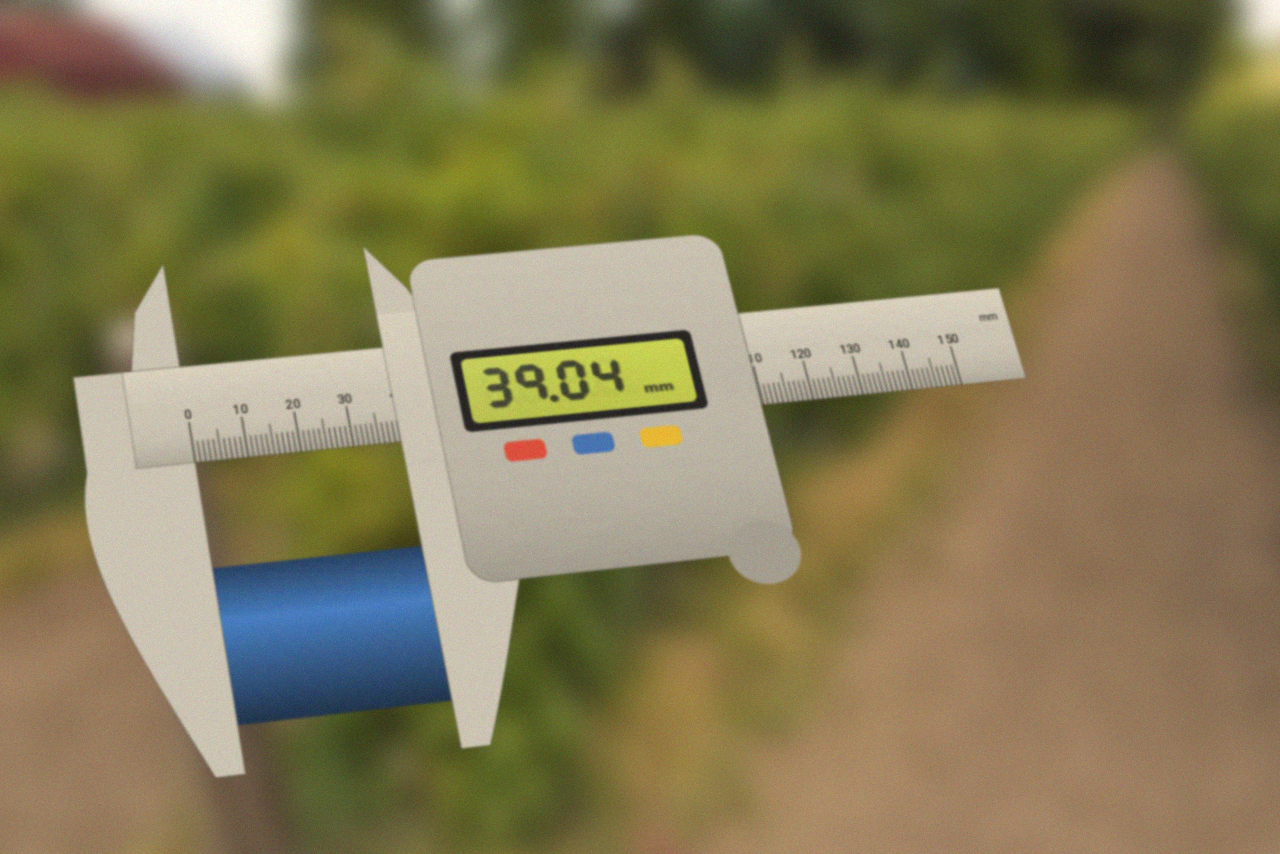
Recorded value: 39.04,mm
